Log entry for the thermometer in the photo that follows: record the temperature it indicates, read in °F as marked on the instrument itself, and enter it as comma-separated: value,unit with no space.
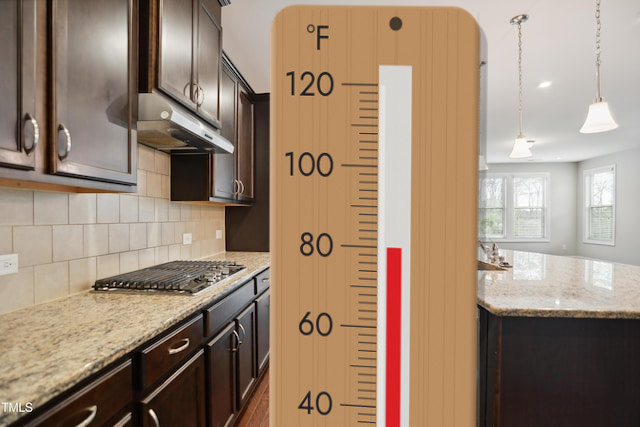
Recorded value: 80,°F
